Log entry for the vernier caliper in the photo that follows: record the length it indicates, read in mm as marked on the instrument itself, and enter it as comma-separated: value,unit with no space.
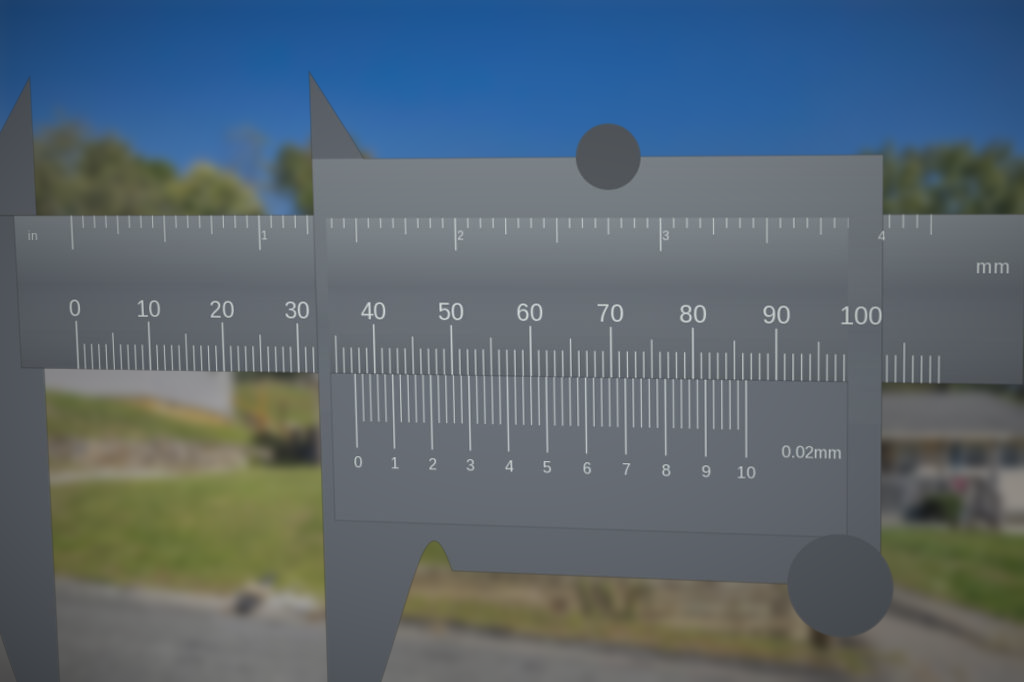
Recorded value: 37.4,mm
